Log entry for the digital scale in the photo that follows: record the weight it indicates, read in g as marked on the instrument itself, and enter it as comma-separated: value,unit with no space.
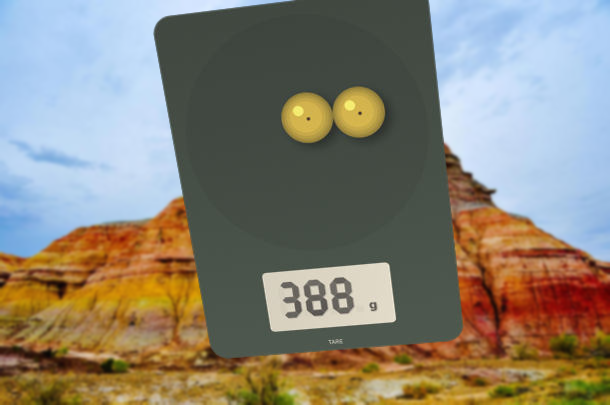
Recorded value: 388,g
